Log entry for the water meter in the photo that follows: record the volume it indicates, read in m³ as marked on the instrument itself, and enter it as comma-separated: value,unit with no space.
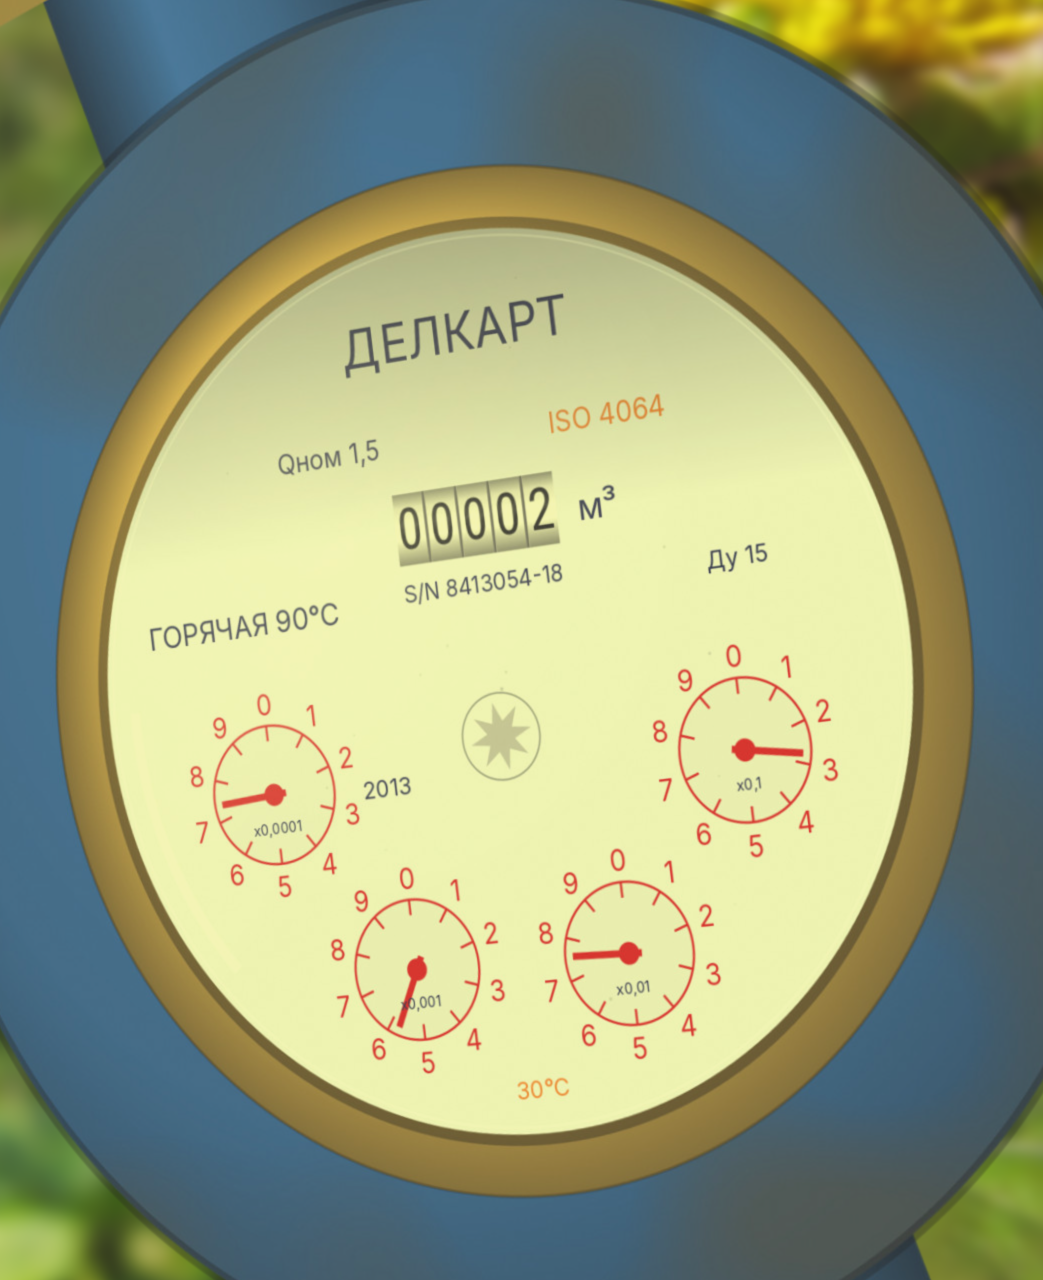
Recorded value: 2.2757,m³
